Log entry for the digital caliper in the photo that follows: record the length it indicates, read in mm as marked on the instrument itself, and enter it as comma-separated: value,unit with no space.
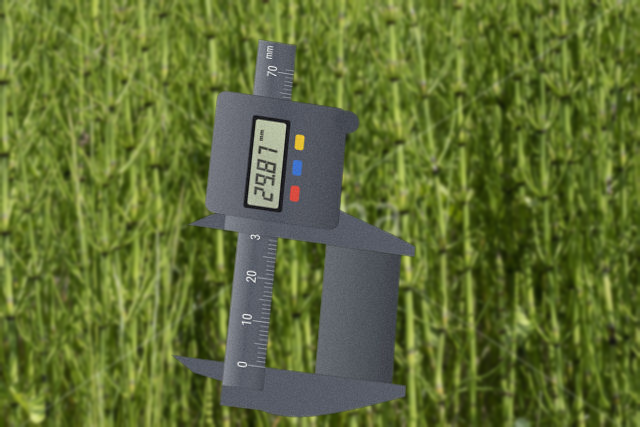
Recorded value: 29.87,mm
